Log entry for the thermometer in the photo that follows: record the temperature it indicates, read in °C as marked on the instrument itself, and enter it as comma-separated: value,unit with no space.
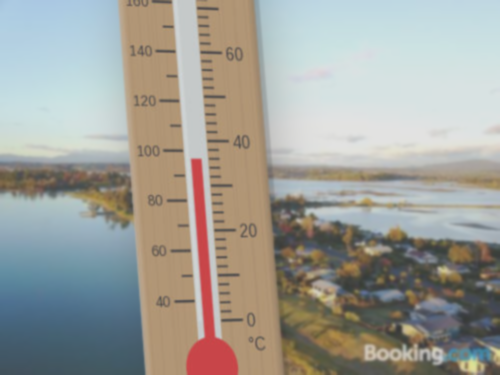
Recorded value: 36,°C
